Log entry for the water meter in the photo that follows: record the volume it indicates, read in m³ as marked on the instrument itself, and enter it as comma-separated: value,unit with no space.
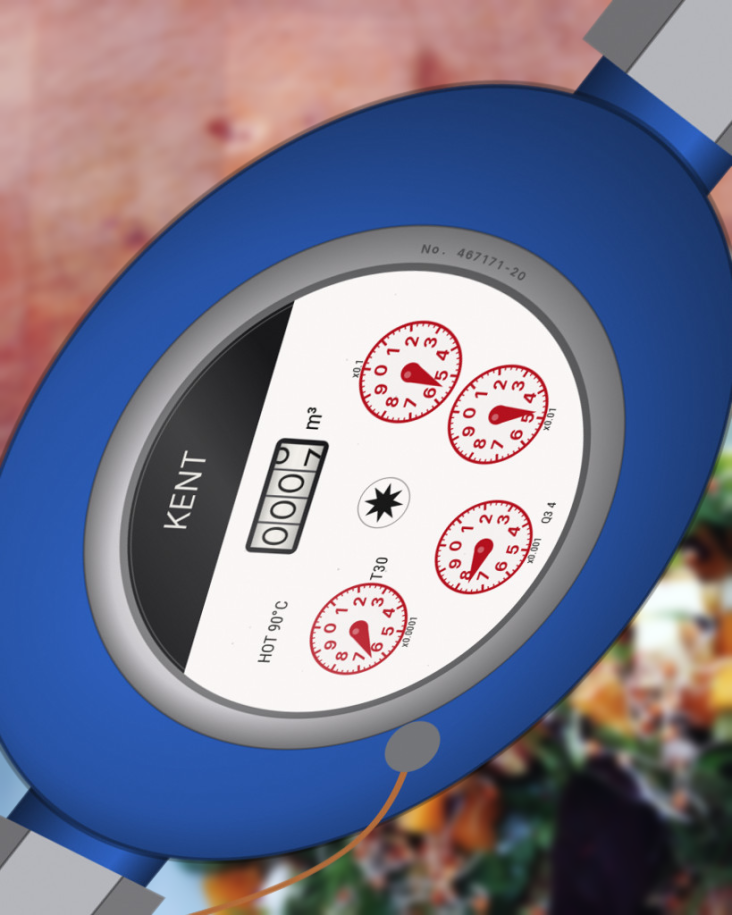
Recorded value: 6.5476,m³
